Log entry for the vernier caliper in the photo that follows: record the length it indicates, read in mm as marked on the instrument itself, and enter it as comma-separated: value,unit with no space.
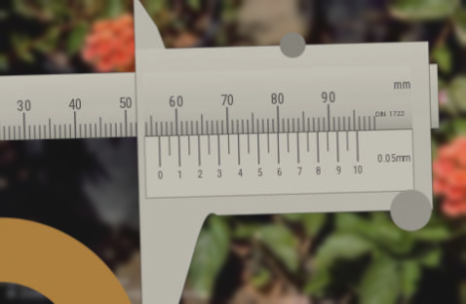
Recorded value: 56.5,mm
